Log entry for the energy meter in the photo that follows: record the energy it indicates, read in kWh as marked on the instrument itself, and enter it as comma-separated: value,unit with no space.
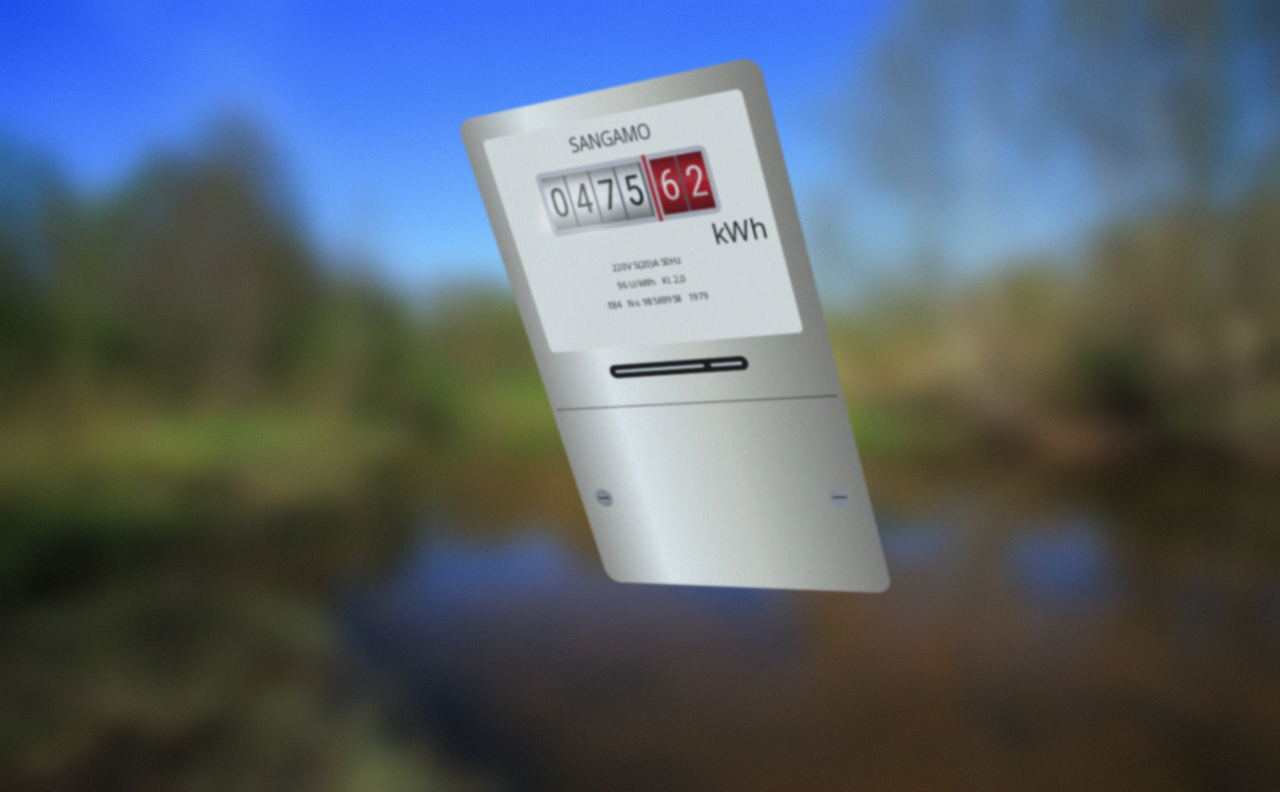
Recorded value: 475.62,kWh
